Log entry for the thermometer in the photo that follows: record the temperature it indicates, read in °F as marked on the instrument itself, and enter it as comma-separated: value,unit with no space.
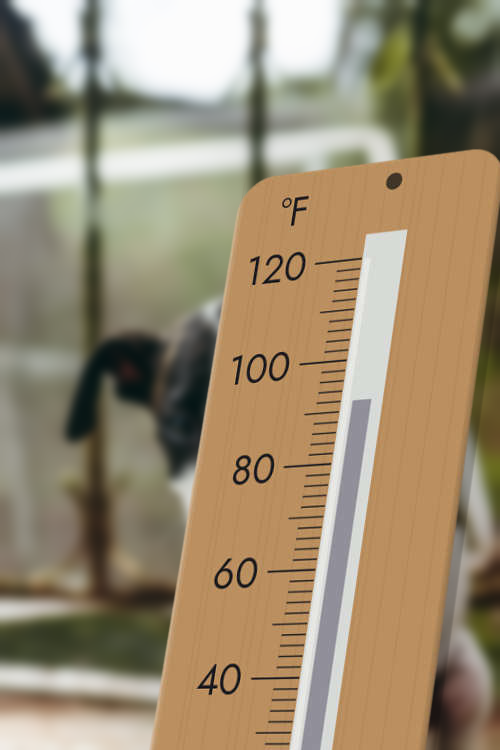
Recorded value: 92,°F
